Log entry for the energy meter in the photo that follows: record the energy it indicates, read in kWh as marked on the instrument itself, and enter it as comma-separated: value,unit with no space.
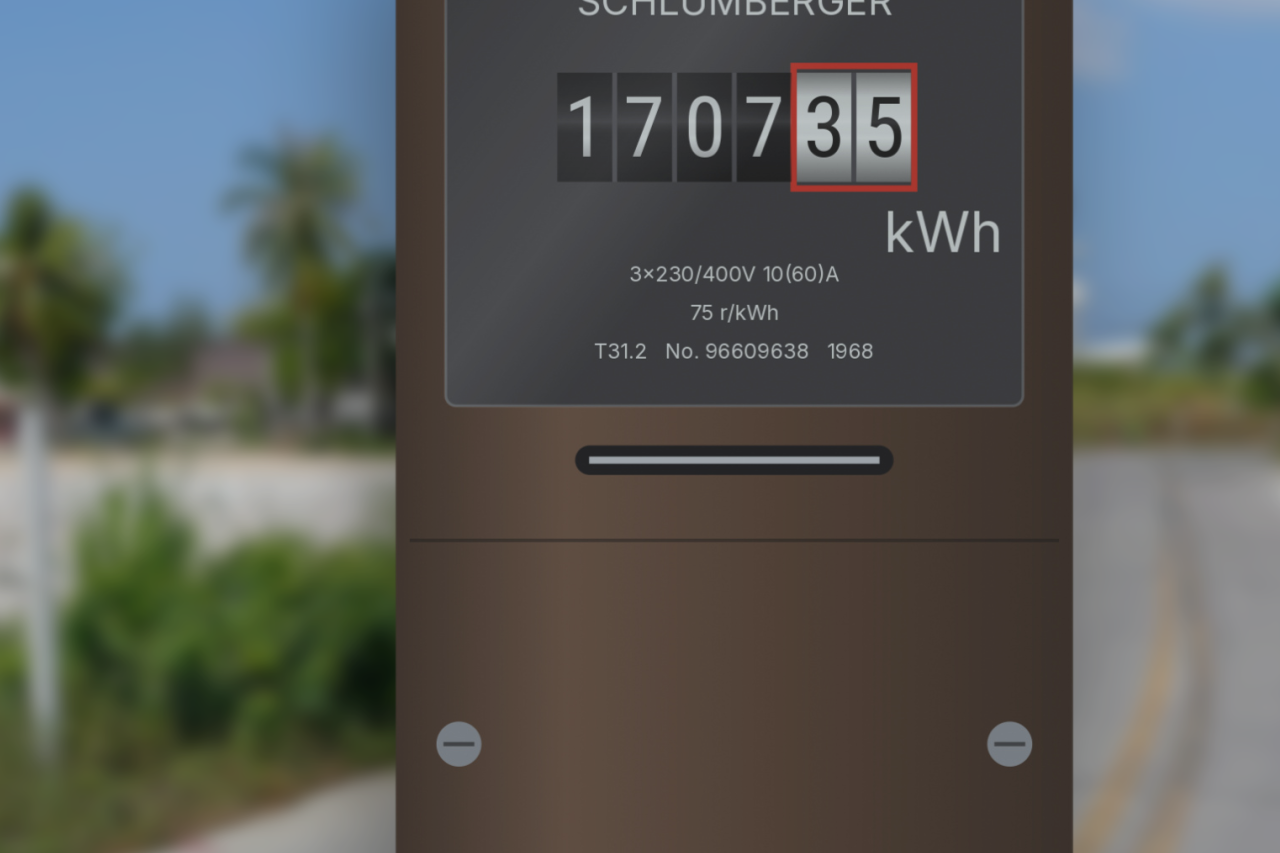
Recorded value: 1707.35,kWh
